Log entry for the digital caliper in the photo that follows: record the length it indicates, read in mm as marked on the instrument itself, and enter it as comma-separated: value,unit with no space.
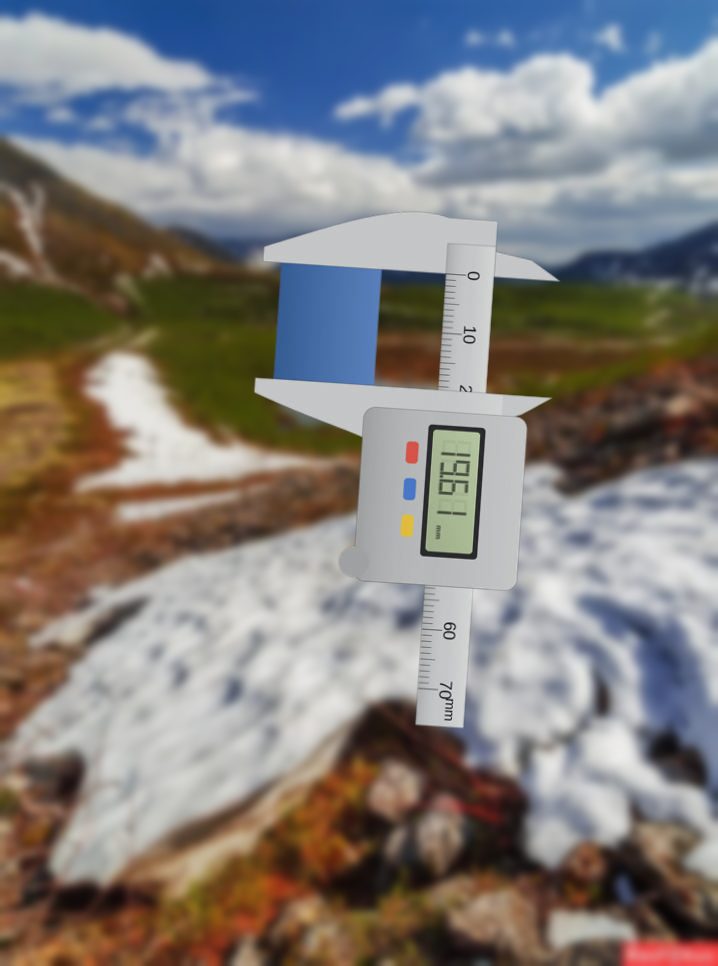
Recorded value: 19.61,mm
